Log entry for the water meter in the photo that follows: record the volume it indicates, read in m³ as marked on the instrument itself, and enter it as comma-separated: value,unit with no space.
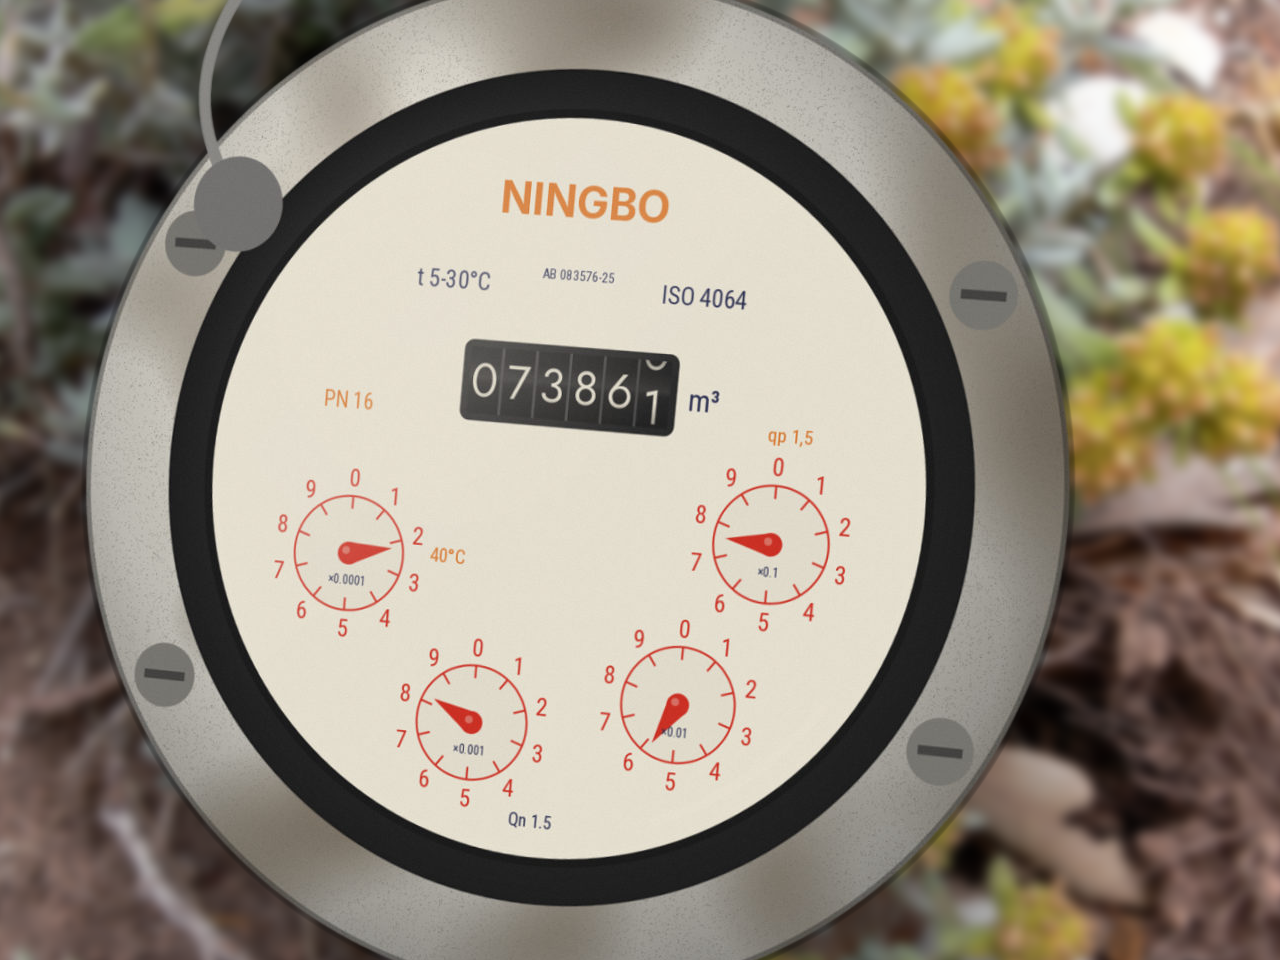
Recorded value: 73860.7582,m³
